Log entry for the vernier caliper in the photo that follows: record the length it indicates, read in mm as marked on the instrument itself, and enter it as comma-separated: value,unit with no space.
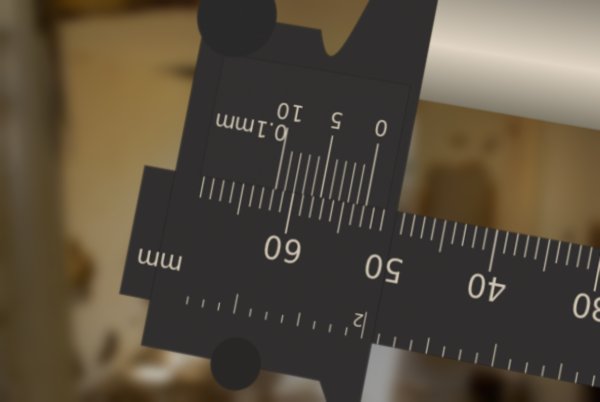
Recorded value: 52.8,mm
